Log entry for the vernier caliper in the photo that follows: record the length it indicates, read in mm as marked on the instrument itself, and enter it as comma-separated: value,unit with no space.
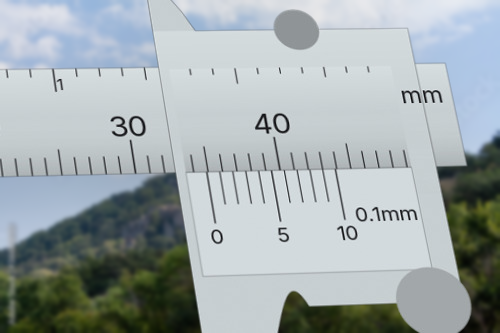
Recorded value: 34.9,mm
